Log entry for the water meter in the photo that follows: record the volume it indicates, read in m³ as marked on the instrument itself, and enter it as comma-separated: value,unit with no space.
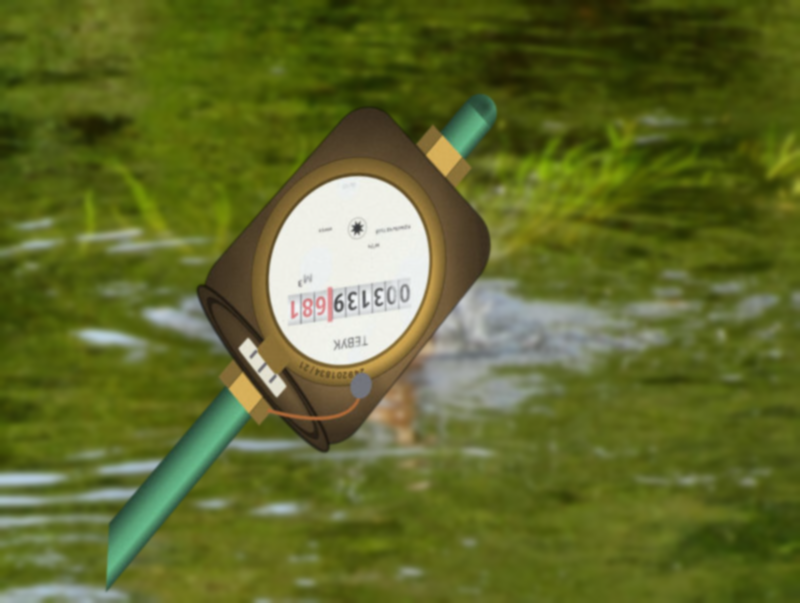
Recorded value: 3139.681,m³
